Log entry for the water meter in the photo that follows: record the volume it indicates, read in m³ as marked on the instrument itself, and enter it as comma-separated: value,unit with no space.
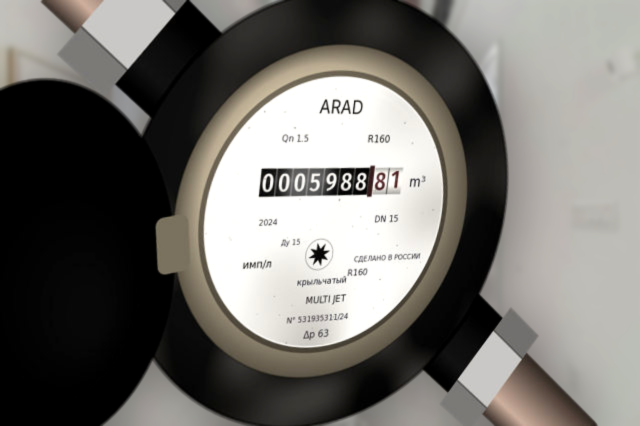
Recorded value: 5988.81,m³
